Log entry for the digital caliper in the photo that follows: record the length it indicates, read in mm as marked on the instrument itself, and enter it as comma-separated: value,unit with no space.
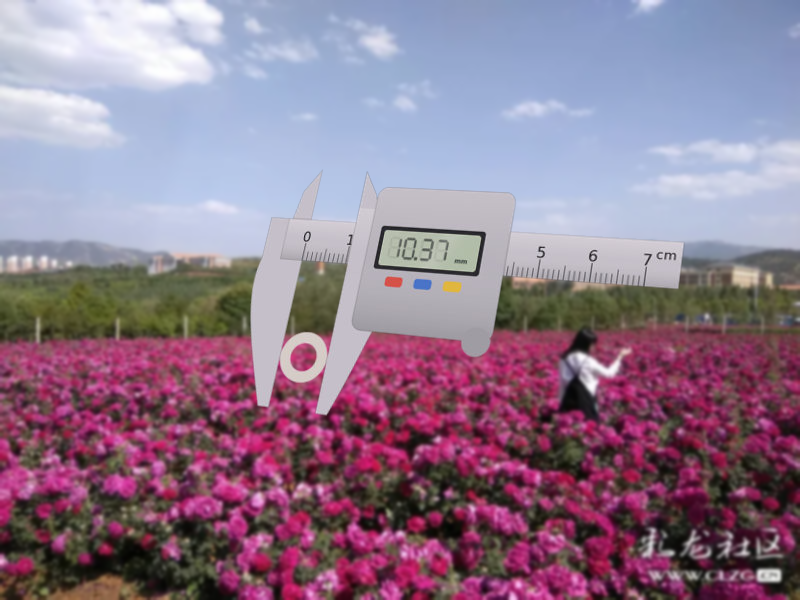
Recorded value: 10.37,mm
